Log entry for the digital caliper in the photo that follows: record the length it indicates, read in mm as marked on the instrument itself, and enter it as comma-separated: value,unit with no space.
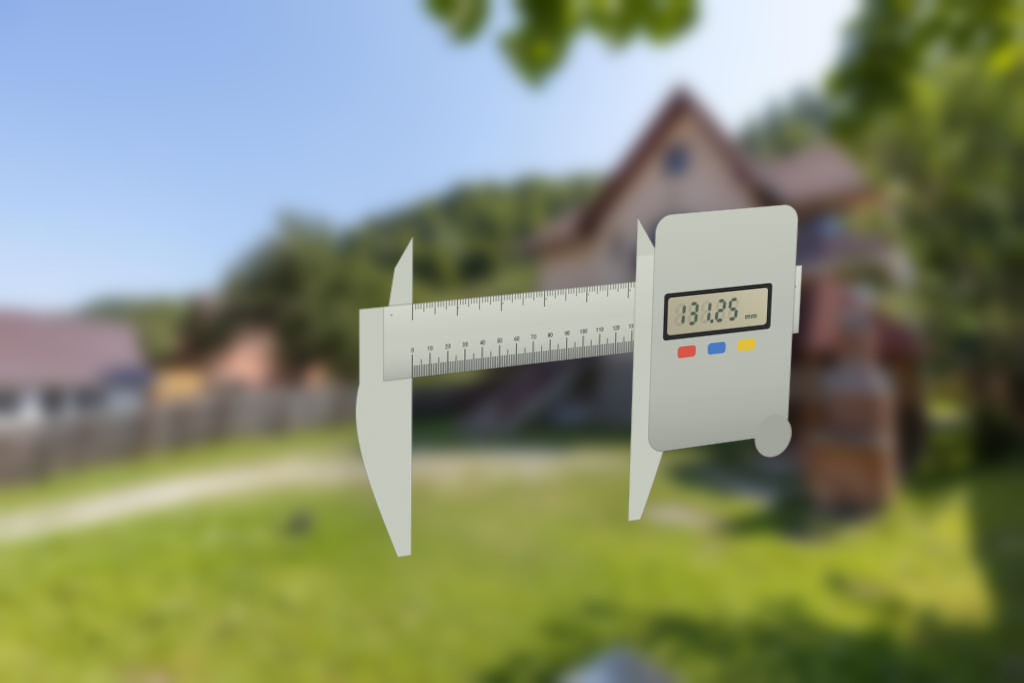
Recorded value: 131.25,mm
